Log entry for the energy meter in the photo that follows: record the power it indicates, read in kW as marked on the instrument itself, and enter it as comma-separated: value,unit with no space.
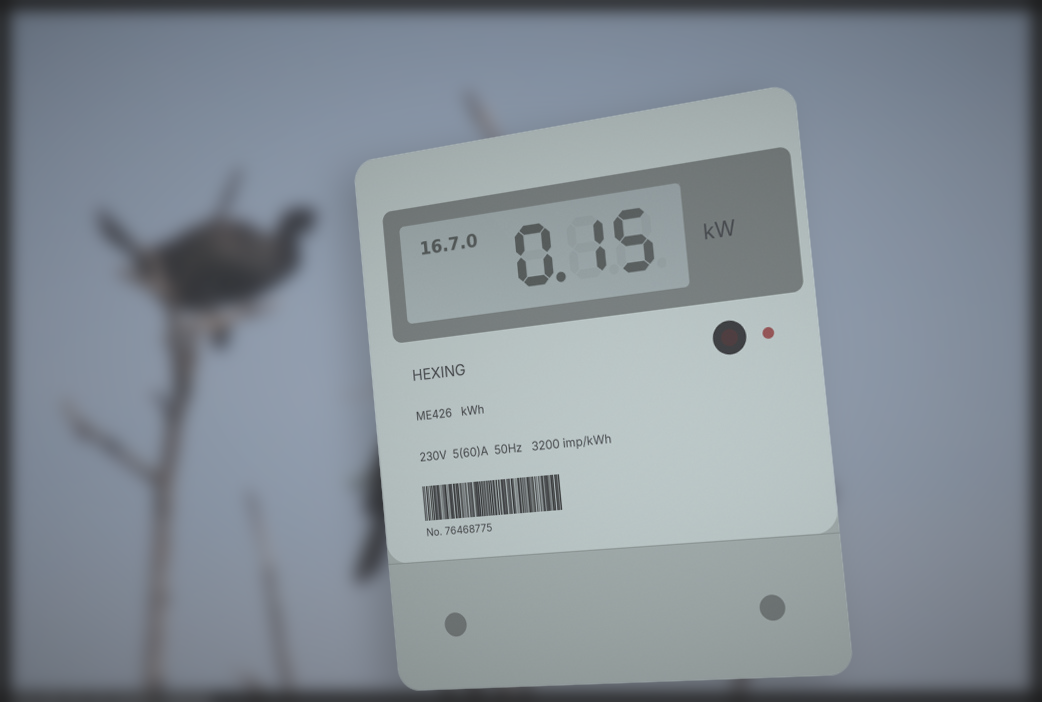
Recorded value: 0.15,kW
